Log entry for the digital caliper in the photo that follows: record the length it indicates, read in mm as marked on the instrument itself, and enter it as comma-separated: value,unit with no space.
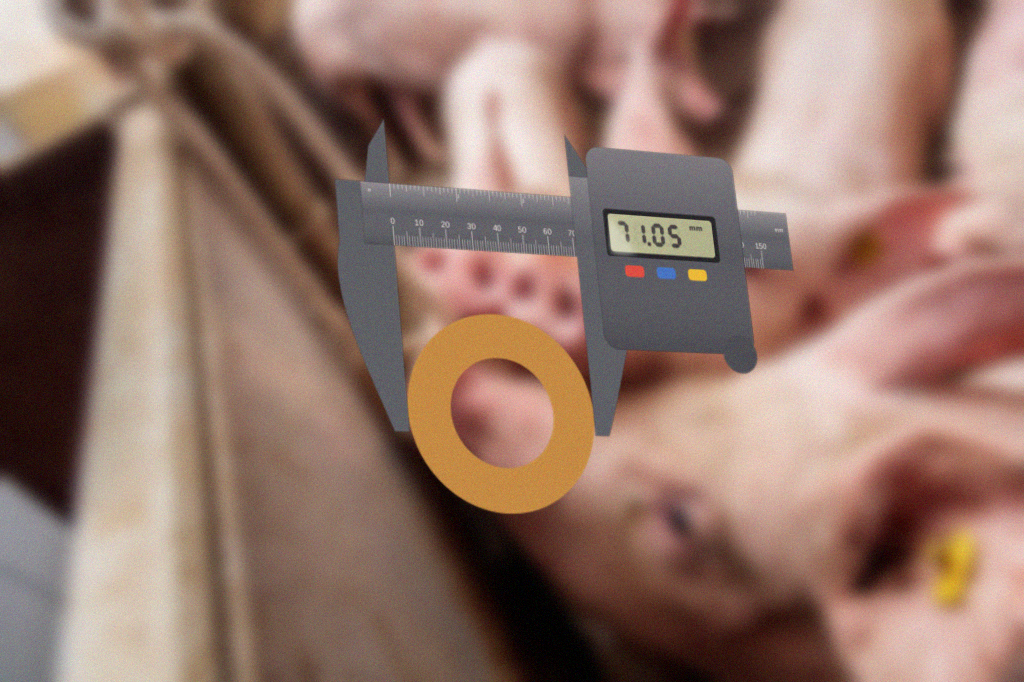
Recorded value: 71.05,mm
